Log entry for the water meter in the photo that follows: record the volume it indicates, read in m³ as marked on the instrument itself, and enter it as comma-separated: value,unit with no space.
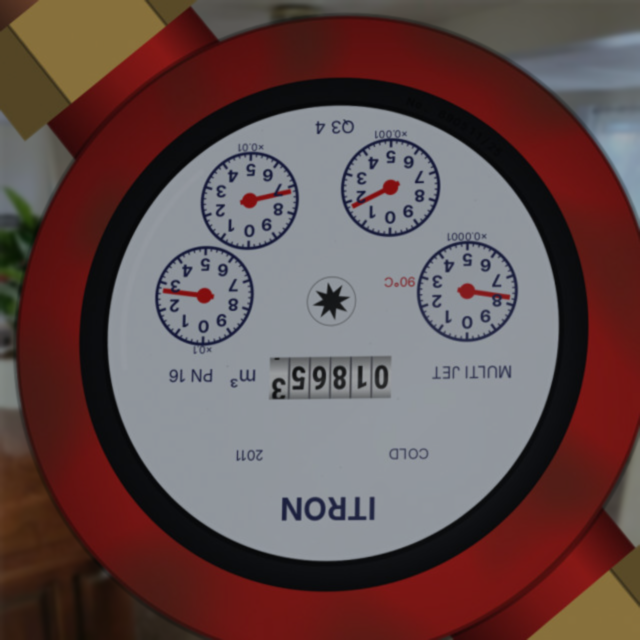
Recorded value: 18653.2717,m³
